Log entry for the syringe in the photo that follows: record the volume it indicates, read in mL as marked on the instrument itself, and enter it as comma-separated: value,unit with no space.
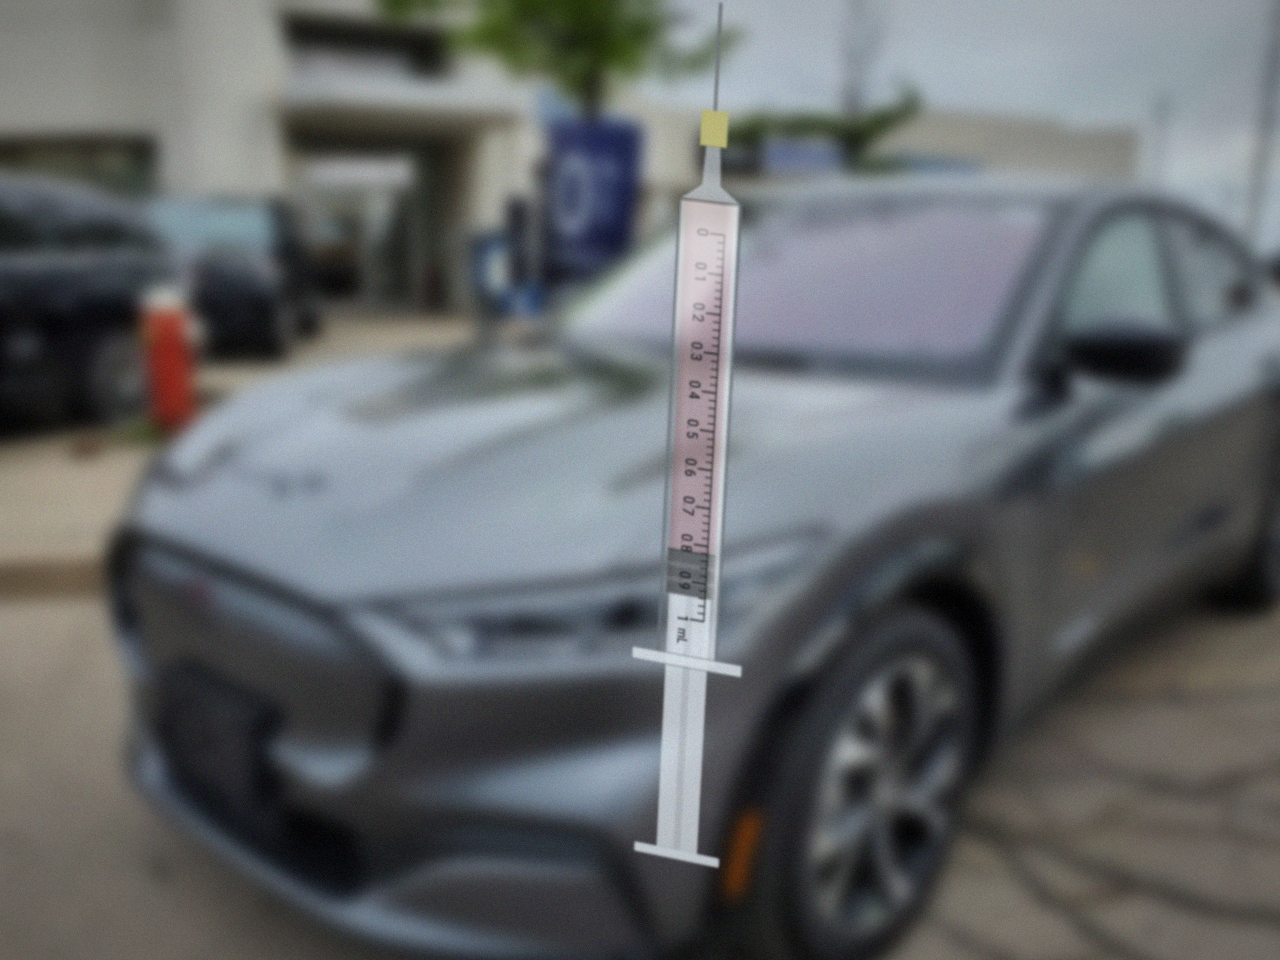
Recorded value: 0.82,mL
